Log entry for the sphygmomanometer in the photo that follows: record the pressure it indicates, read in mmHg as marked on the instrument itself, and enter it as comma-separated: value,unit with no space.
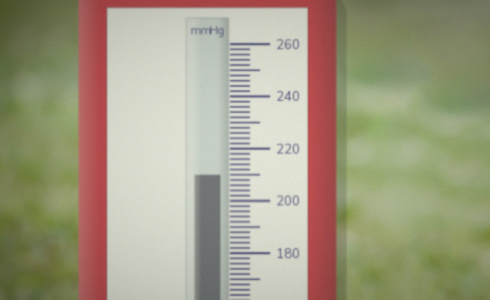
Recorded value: 210,mmHg
